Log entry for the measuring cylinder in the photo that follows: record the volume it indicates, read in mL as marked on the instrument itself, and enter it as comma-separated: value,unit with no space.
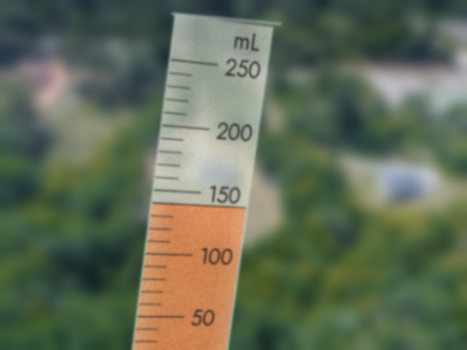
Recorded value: 140,mL
